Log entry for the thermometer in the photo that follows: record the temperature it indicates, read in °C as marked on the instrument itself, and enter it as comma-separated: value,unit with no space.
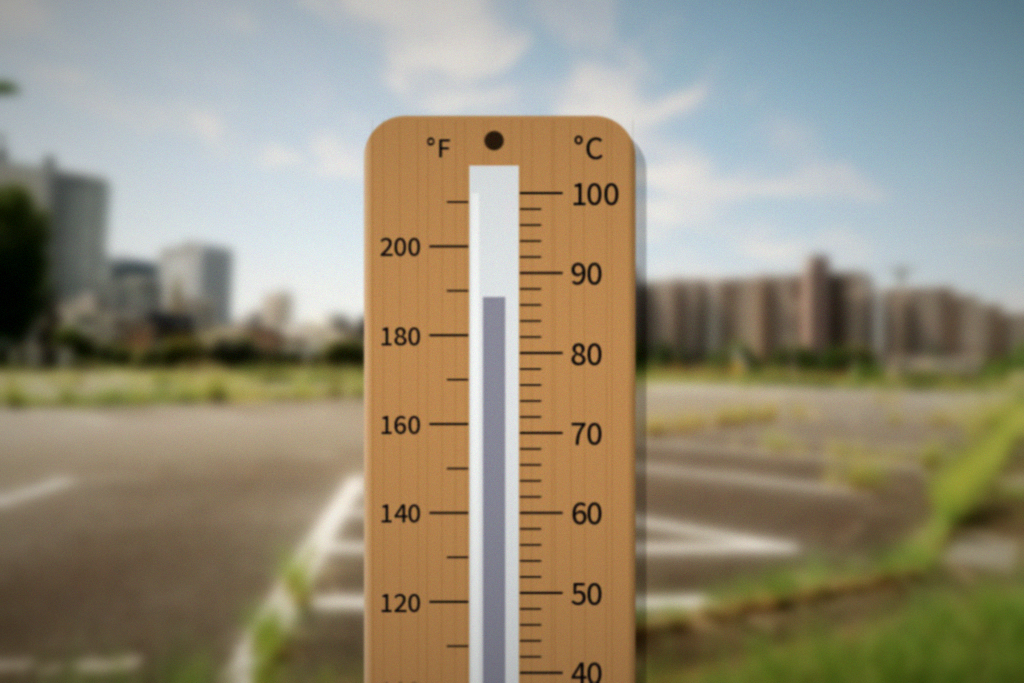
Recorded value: 87,°C
